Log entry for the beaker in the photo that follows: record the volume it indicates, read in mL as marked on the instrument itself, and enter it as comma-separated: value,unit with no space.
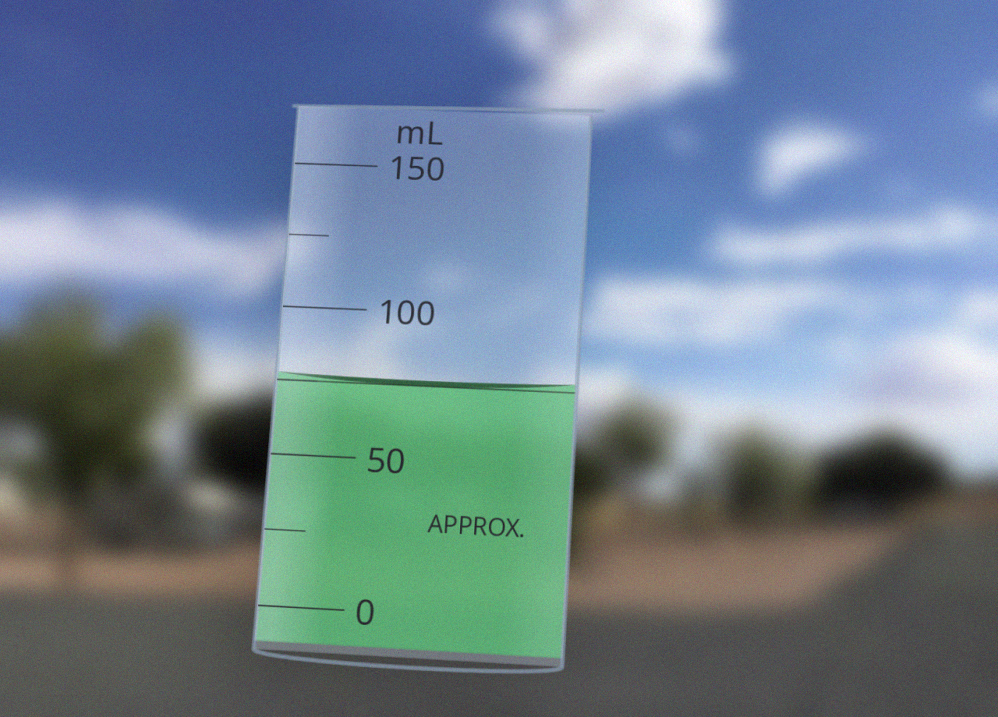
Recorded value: 75,mL
